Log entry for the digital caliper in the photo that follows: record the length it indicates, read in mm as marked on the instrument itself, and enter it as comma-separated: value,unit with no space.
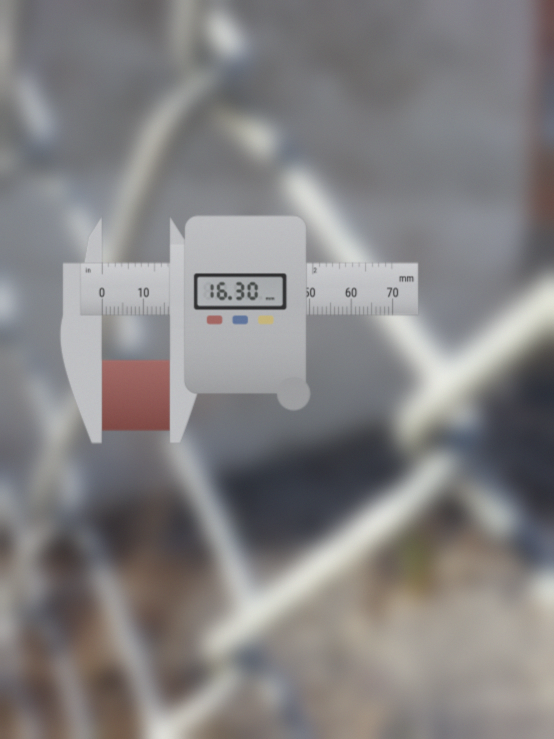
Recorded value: 16.30,mm
